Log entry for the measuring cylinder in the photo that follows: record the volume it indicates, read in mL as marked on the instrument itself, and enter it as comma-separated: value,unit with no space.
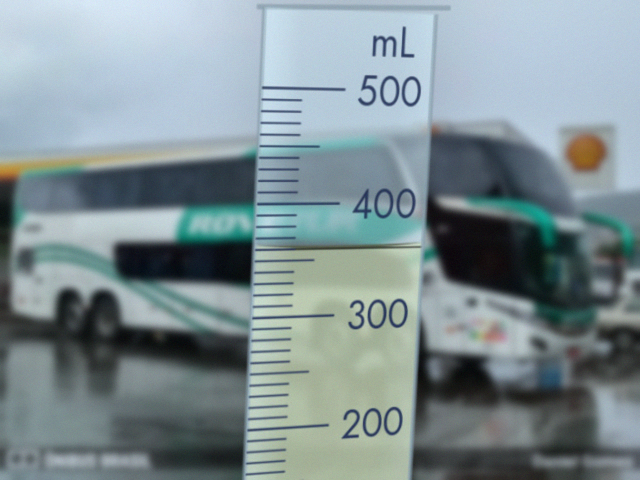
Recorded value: 360,mL
